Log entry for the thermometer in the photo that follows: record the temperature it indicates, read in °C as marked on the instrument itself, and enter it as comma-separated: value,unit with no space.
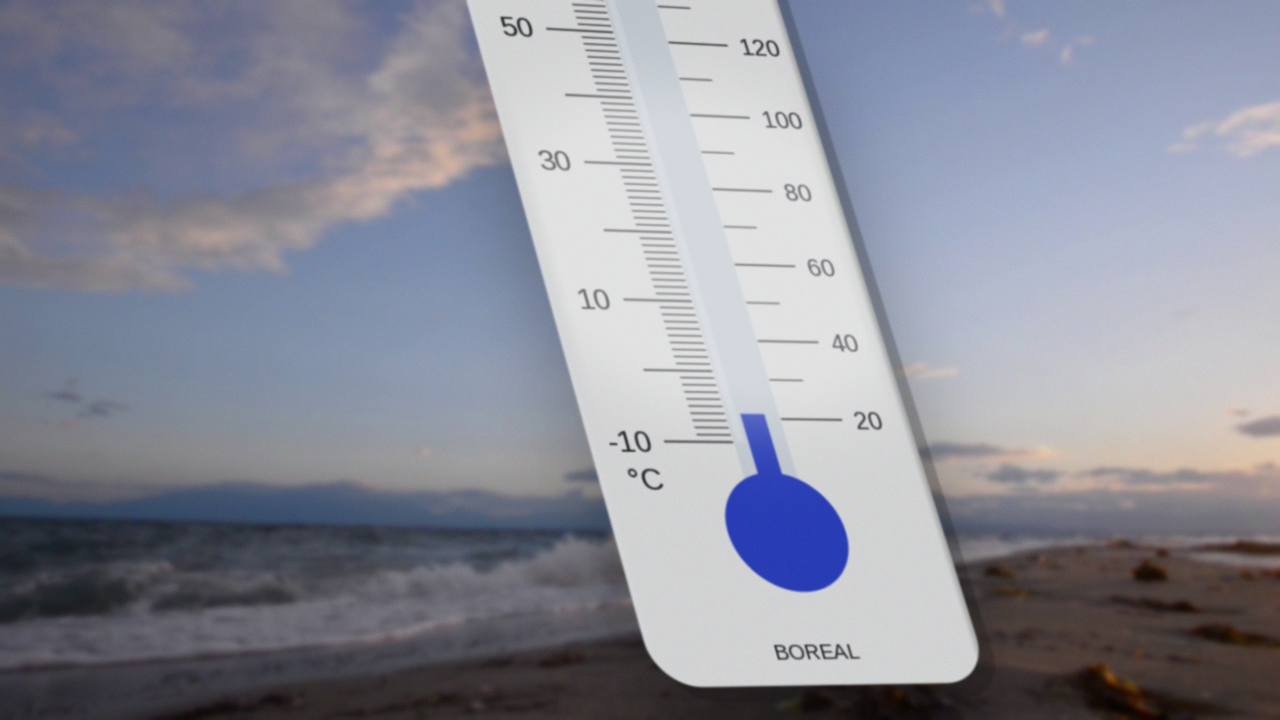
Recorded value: -6,°C
